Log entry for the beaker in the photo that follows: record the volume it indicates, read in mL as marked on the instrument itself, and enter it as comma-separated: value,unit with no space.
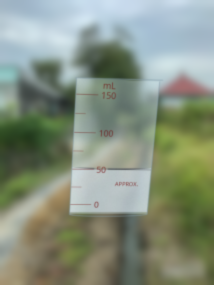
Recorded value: 50,mL
